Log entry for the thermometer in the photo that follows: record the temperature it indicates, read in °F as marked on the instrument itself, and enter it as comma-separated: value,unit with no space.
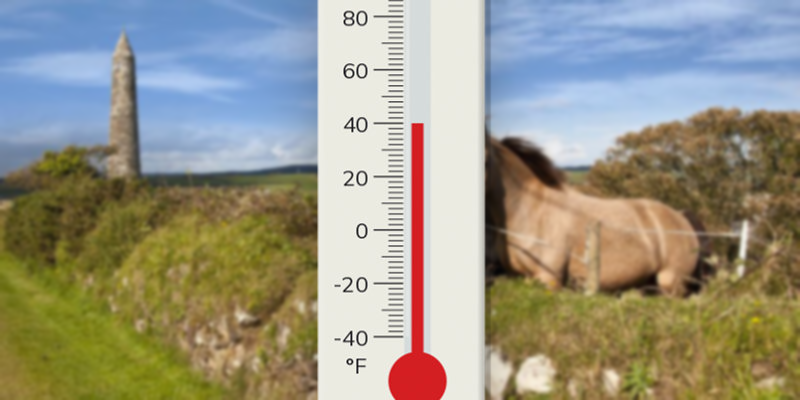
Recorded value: 40,°F
